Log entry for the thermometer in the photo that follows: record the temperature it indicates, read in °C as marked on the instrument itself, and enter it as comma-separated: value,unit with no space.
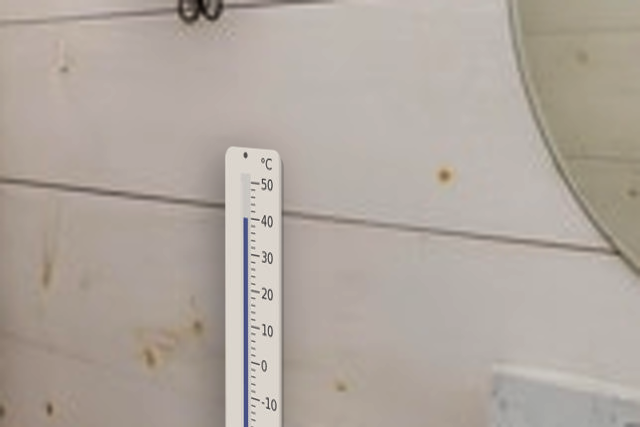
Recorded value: 40,°C
